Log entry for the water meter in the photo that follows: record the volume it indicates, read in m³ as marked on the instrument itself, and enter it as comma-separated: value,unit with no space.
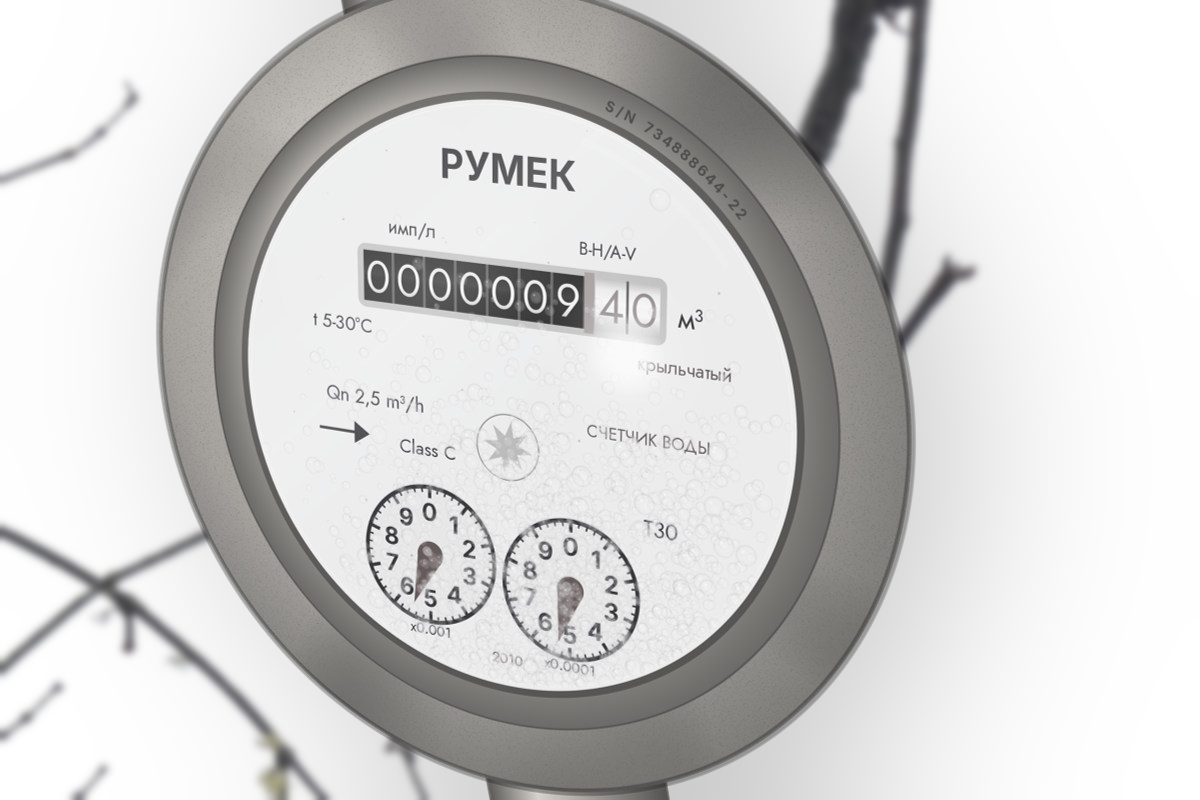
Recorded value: 9.4055,m³
